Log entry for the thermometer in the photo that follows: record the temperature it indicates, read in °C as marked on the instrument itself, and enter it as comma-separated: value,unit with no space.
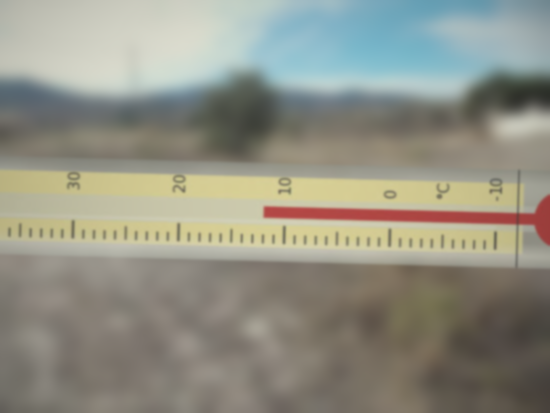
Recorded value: 12,°C
